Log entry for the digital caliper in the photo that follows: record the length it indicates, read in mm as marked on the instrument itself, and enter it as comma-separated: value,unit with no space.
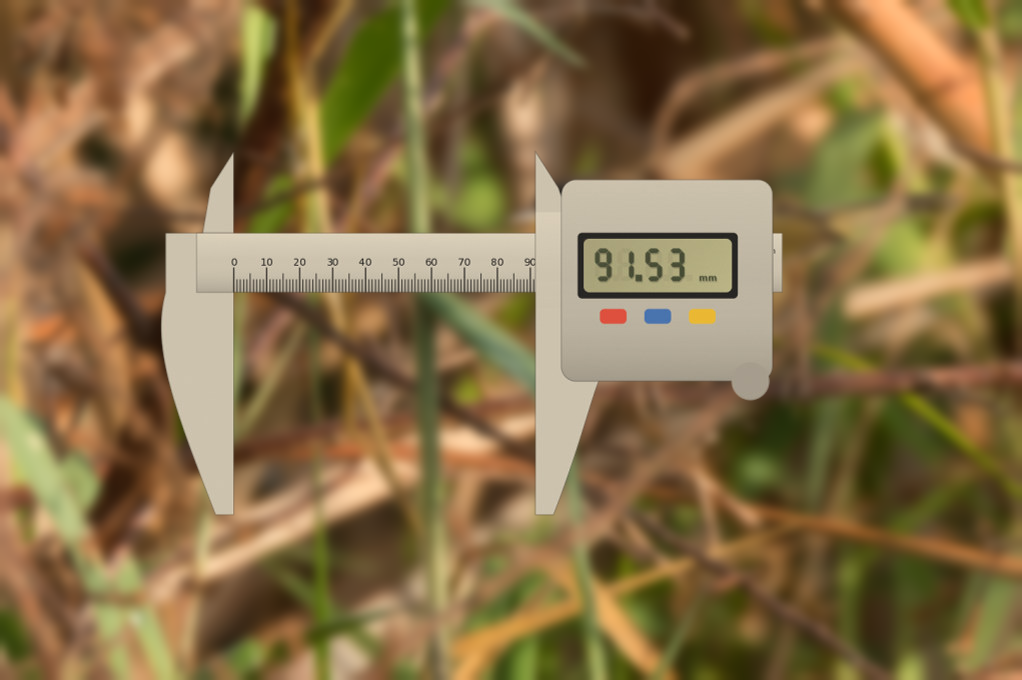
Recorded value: 91.53,mm
